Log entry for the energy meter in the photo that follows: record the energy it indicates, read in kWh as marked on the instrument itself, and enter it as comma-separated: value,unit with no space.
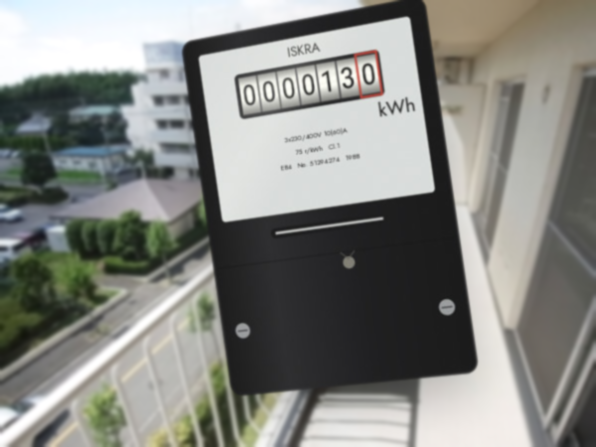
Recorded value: 13.0,kWh
